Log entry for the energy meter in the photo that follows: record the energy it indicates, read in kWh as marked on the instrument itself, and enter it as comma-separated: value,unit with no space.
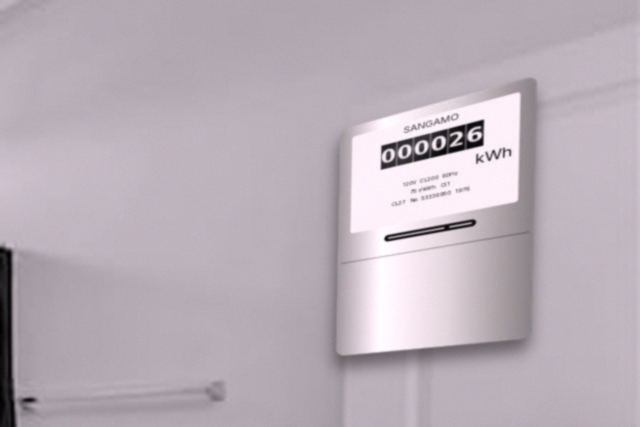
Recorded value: 26,kWh
